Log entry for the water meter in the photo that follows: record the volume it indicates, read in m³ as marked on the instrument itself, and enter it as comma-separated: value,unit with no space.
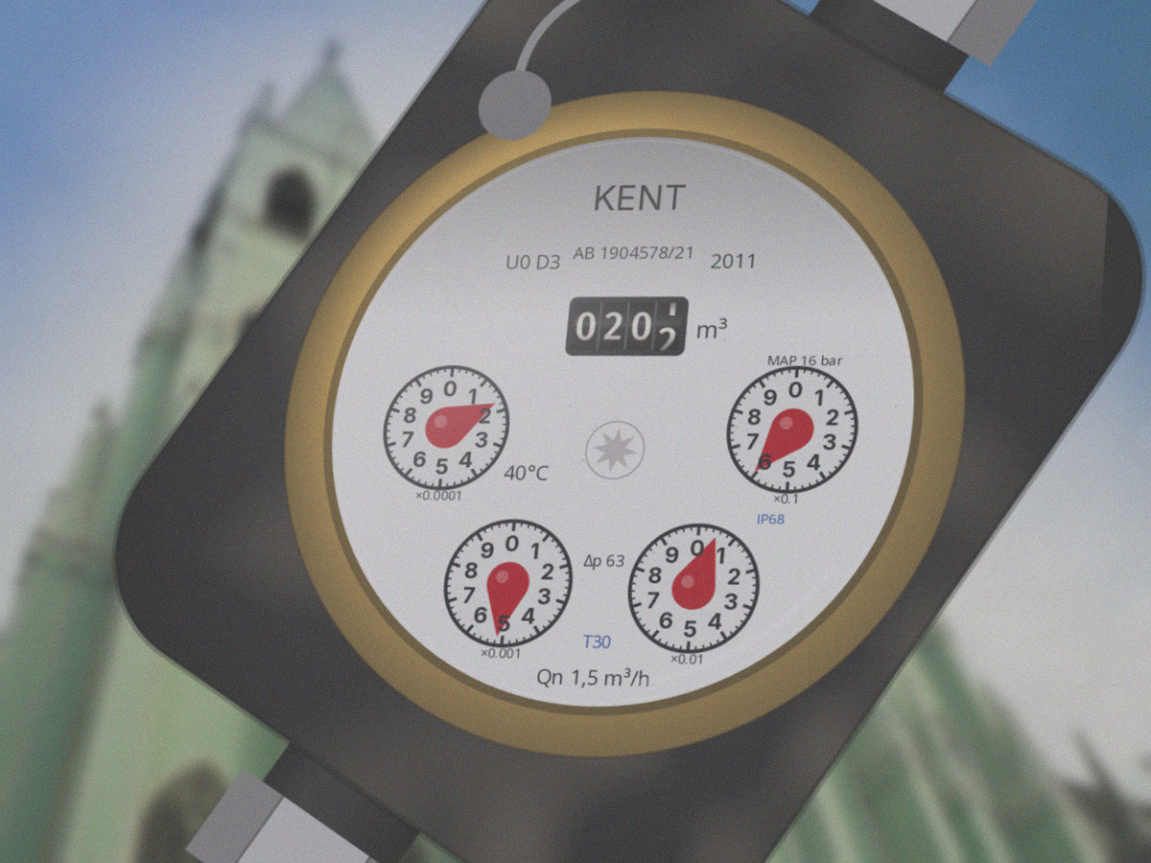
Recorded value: 201.6051,m³
